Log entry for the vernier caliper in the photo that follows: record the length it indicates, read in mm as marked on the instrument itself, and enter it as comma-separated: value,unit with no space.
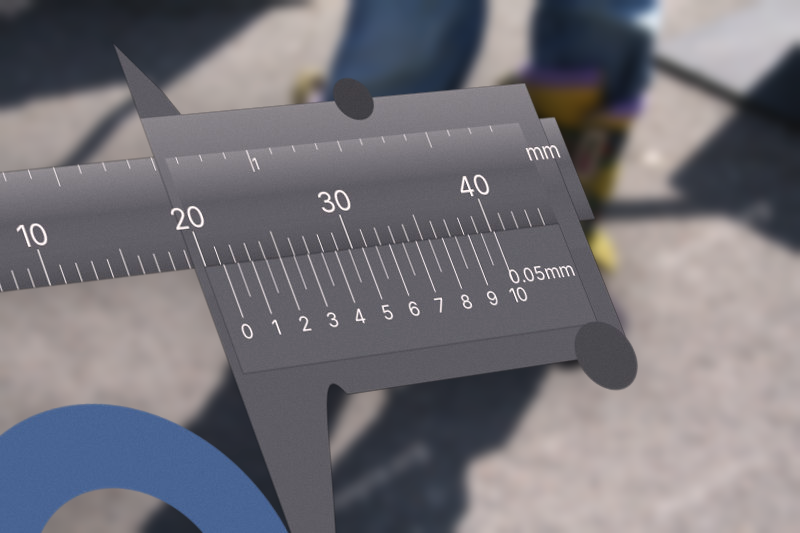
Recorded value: 21.2,mm
